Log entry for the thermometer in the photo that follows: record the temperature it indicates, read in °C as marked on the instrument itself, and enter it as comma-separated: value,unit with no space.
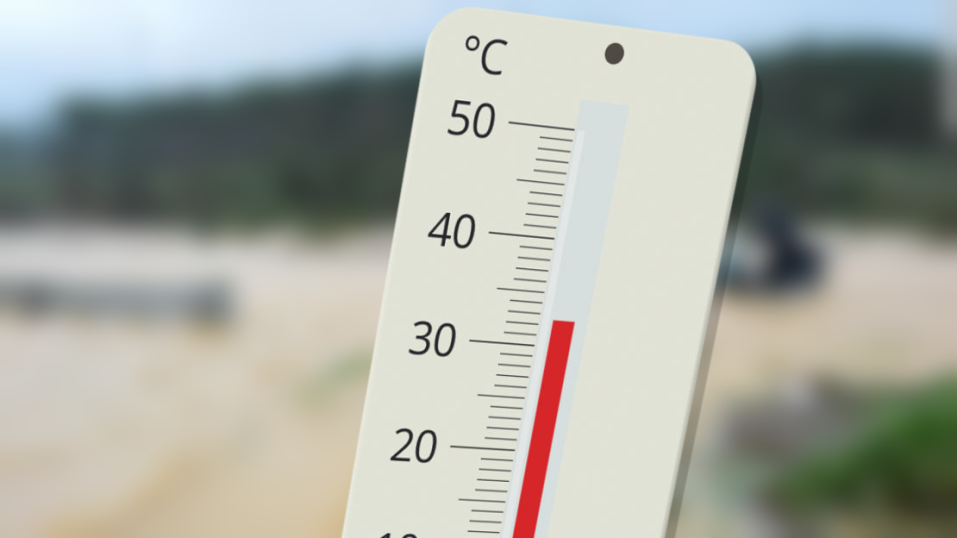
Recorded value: 32.5,°C
